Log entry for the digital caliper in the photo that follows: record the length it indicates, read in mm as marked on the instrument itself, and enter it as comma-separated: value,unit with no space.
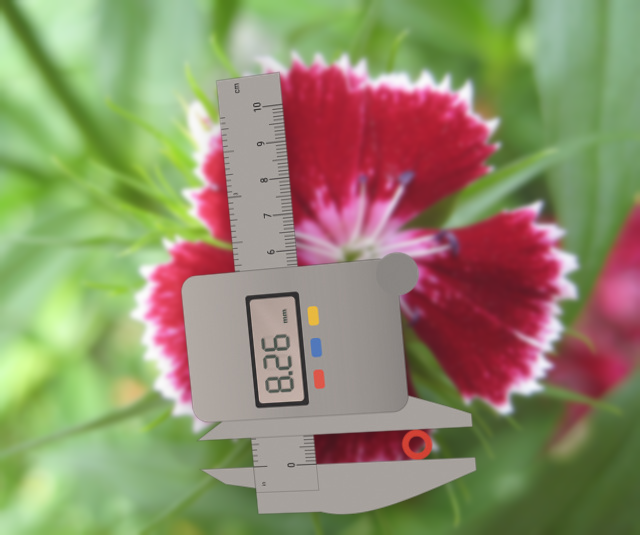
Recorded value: 8.26,mm
